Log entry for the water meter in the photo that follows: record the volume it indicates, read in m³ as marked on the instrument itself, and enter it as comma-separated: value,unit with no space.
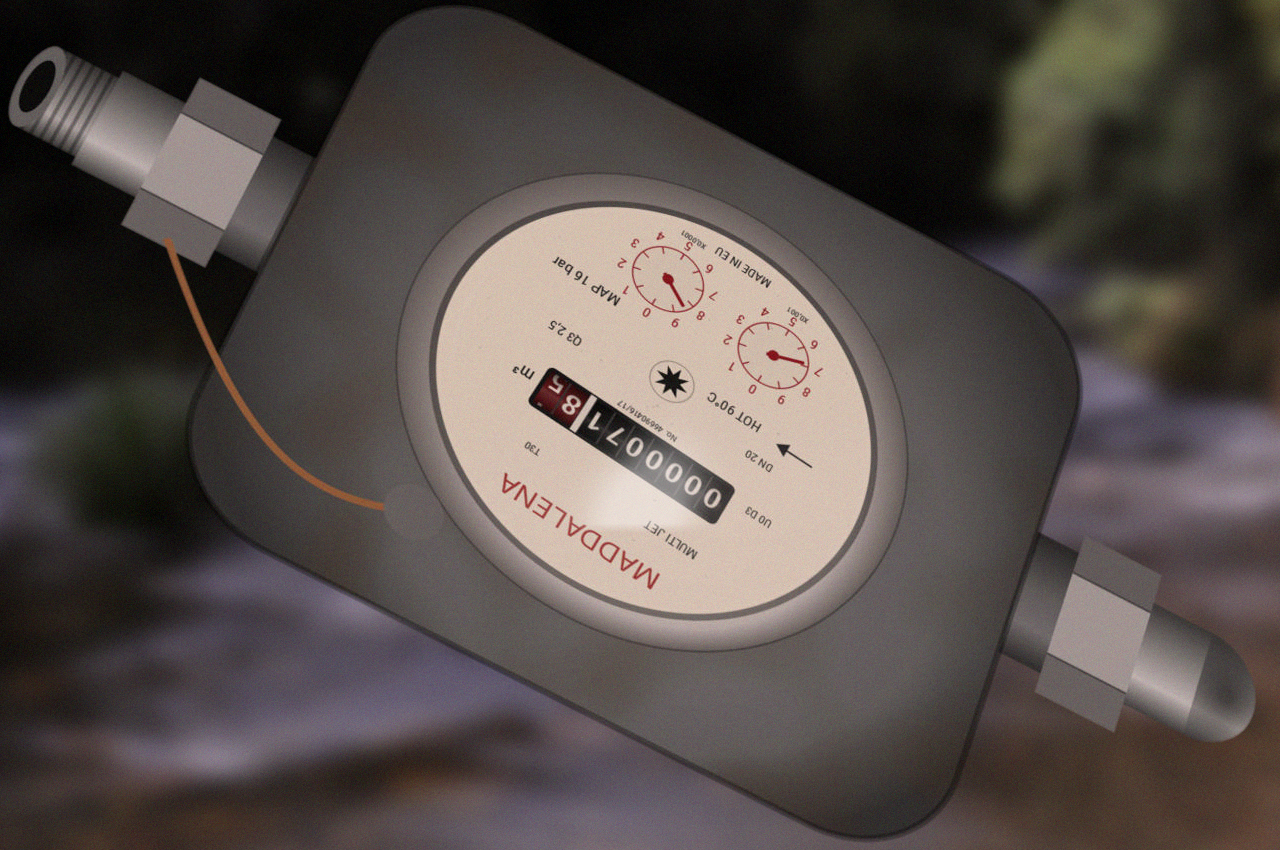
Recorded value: 71.8468,m³
